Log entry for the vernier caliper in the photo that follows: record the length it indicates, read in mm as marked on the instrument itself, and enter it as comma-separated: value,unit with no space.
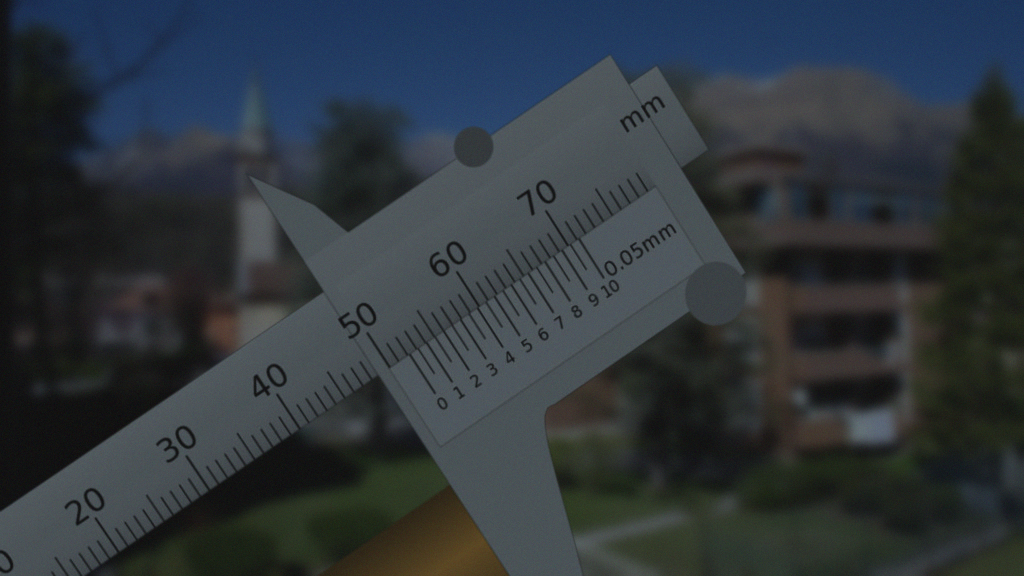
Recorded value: 52.2,mm
